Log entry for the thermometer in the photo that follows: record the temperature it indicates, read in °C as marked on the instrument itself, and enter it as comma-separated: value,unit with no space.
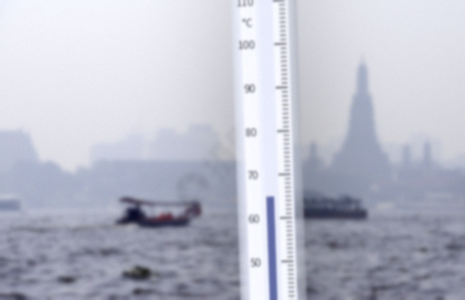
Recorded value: 65,°C
